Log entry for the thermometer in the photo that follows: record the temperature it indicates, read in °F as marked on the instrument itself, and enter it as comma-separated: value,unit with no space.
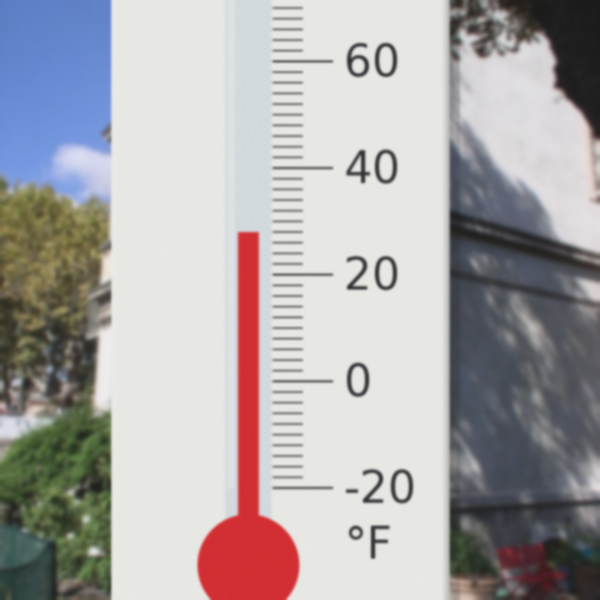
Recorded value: 28,°F
